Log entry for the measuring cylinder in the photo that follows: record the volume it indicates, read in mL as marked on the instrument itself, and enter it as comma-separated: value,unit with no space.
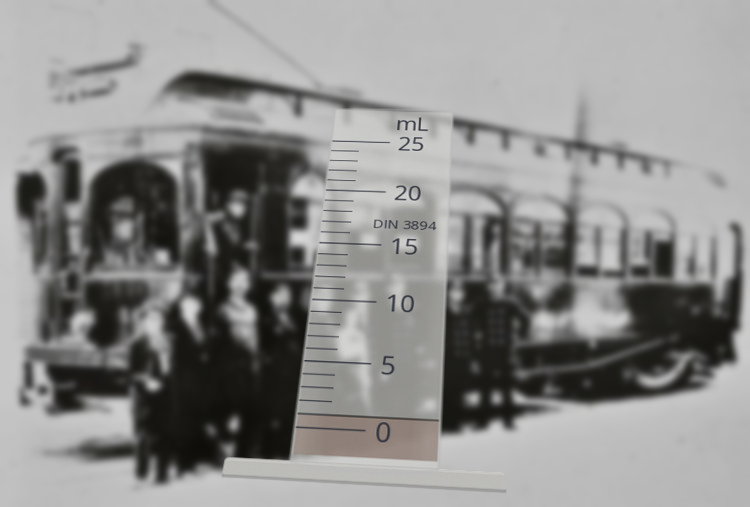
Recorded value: 1,mL
